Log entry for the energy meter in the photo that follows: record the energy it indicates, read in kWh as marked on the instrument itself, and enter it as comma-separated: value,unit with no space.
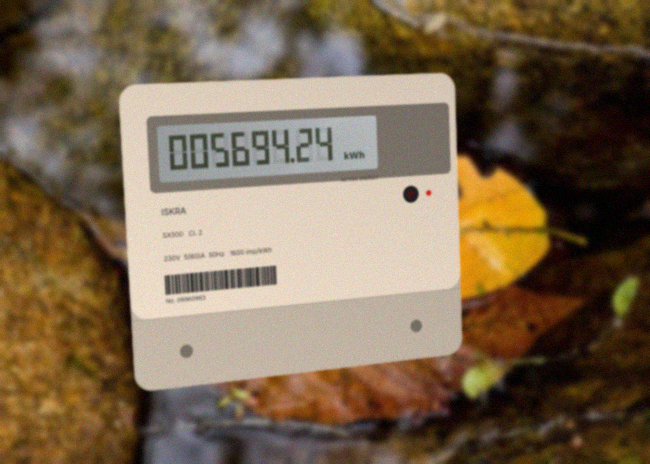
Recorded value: 5694.24,kWh
